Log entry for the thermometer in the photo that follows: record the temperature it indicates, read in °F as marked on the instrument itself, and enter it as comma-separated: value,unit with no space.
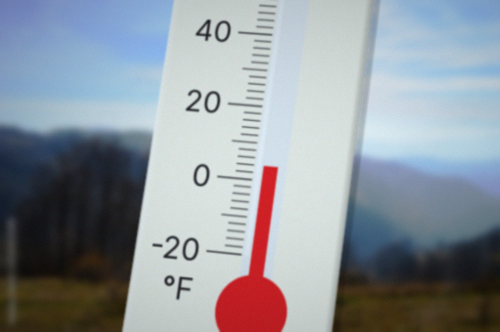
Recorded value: 4,°F
